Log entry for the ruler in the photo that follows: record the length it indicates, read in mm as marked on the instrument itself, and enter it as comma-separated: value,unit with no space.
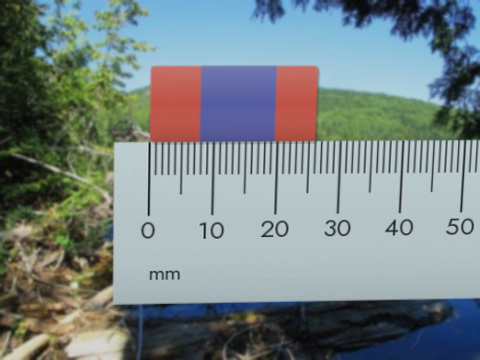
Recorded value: 26,mm
